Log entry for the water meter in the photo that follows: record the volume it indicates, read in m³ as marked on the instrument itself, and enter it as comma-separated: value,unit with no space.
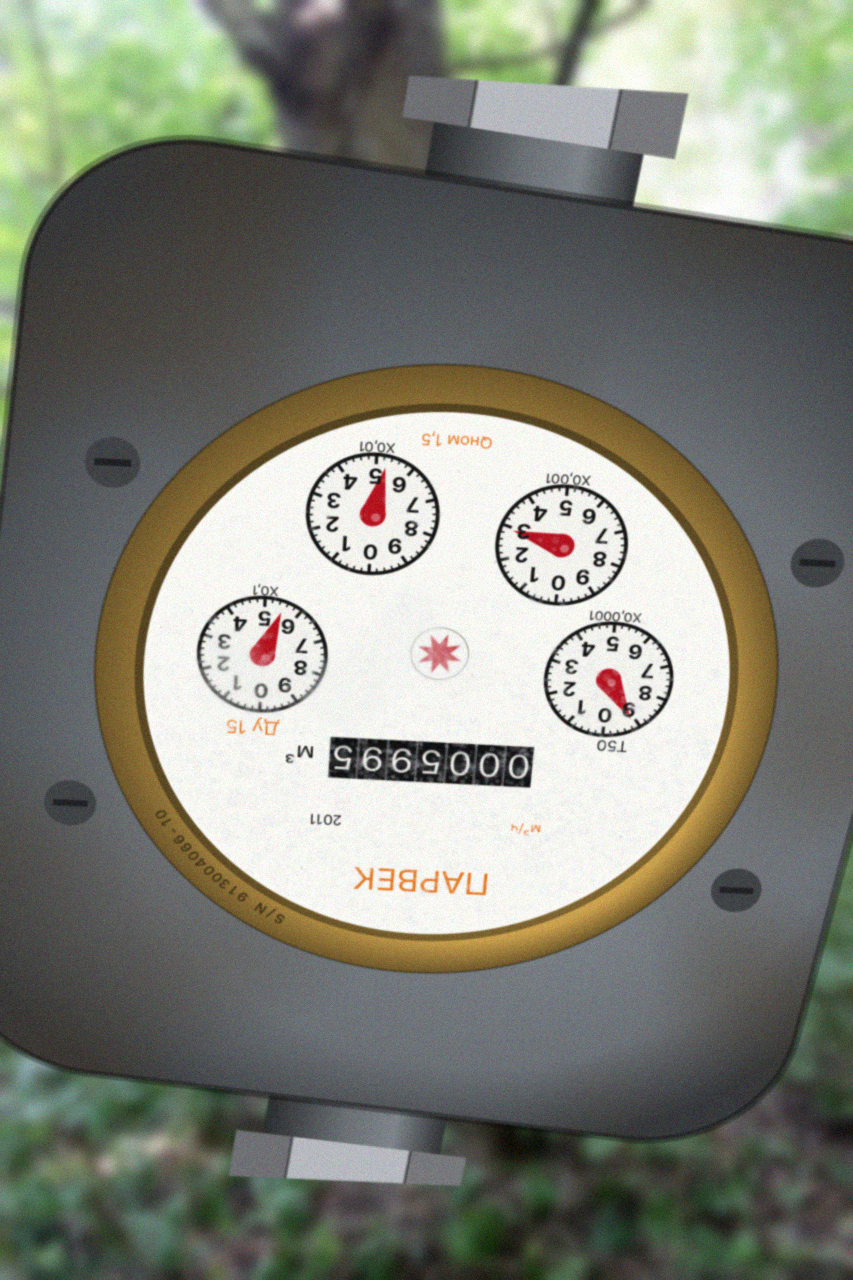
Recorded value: 5995.5529,m³
